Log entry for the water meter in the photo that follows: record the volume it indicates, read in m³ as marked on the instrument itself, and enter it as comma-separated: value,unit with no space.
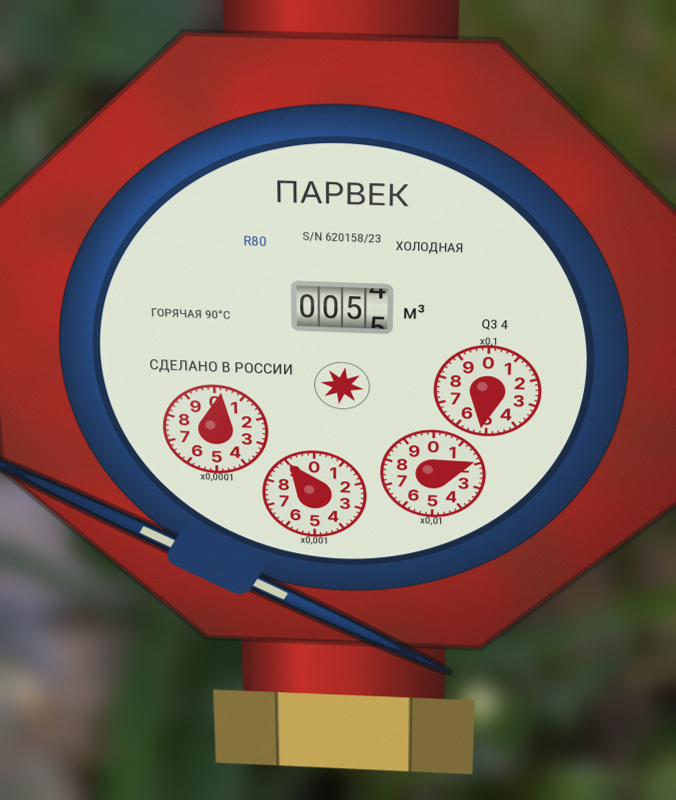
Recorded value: 54.5190,m³
